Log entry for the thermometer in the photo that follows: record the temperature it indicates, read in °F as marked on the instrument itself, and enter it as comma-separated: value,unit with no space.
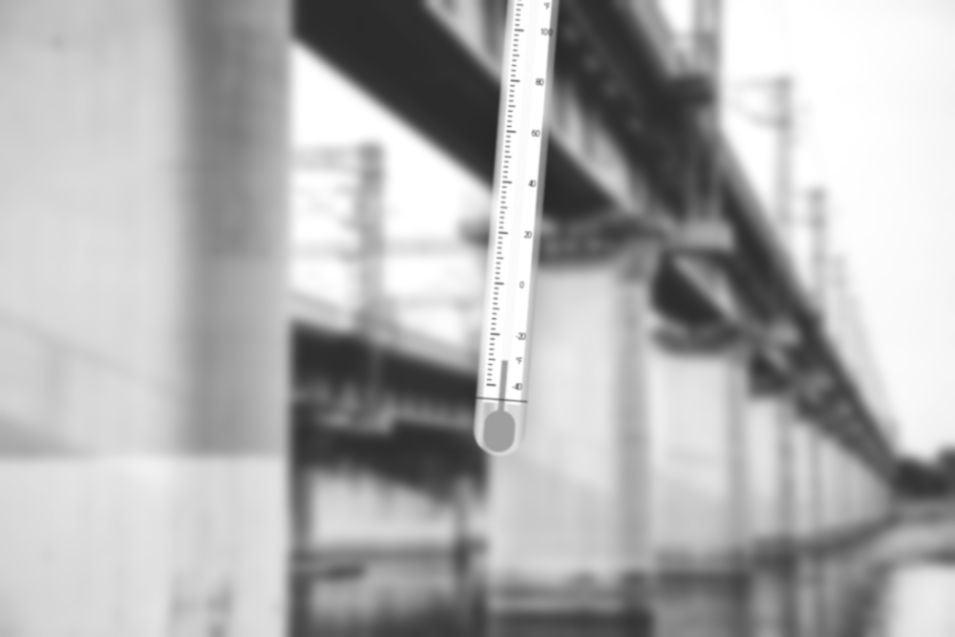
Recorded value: -30,°F
